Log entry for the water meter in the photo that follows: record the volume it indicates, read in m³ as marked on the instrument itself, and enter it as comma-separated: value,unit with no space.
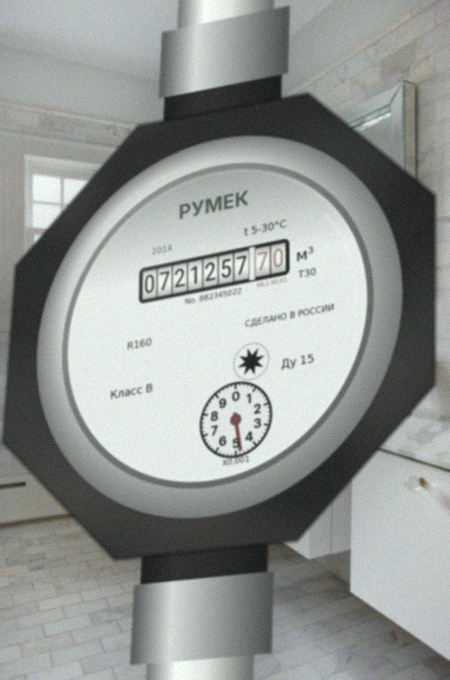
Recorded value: 721257.704,m³
